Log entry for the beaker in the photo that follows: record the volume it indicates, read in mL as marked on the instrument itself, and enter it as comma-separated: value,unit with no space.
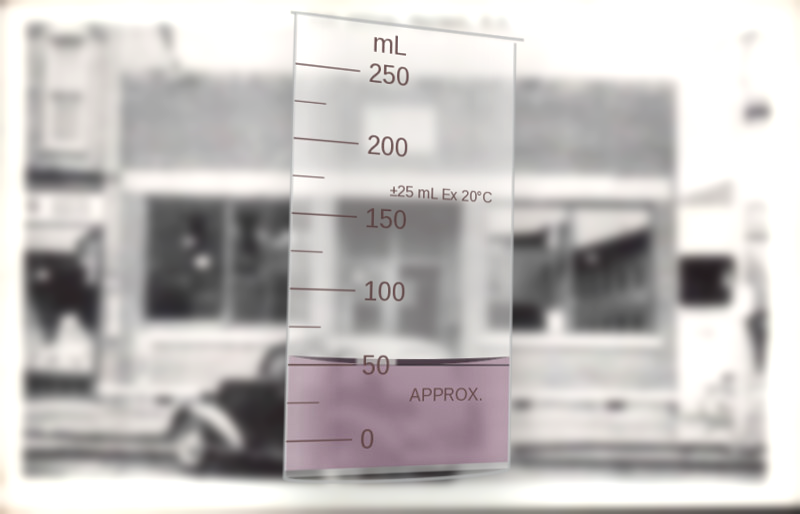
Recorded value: 50,mL
